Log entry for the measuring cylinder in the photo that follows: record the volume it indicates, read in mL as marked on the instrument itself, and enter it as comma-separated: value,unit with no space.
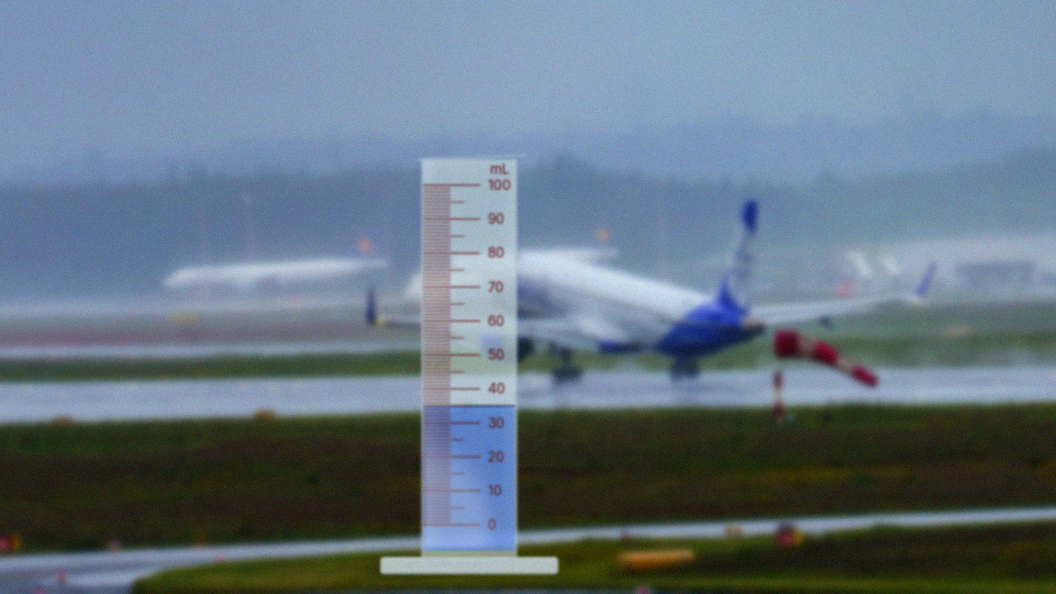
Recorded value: 35,mL
